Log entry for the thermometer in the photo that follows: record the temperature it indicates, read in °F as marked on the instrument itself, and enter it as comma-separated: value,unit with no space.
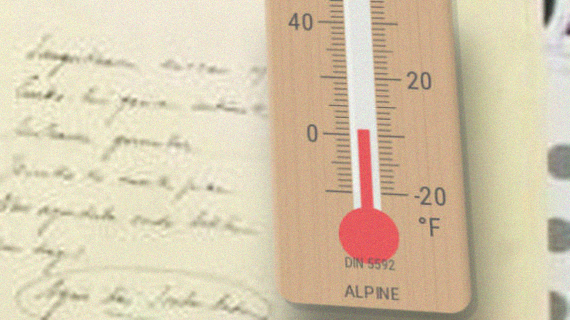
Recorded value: 2,°F
